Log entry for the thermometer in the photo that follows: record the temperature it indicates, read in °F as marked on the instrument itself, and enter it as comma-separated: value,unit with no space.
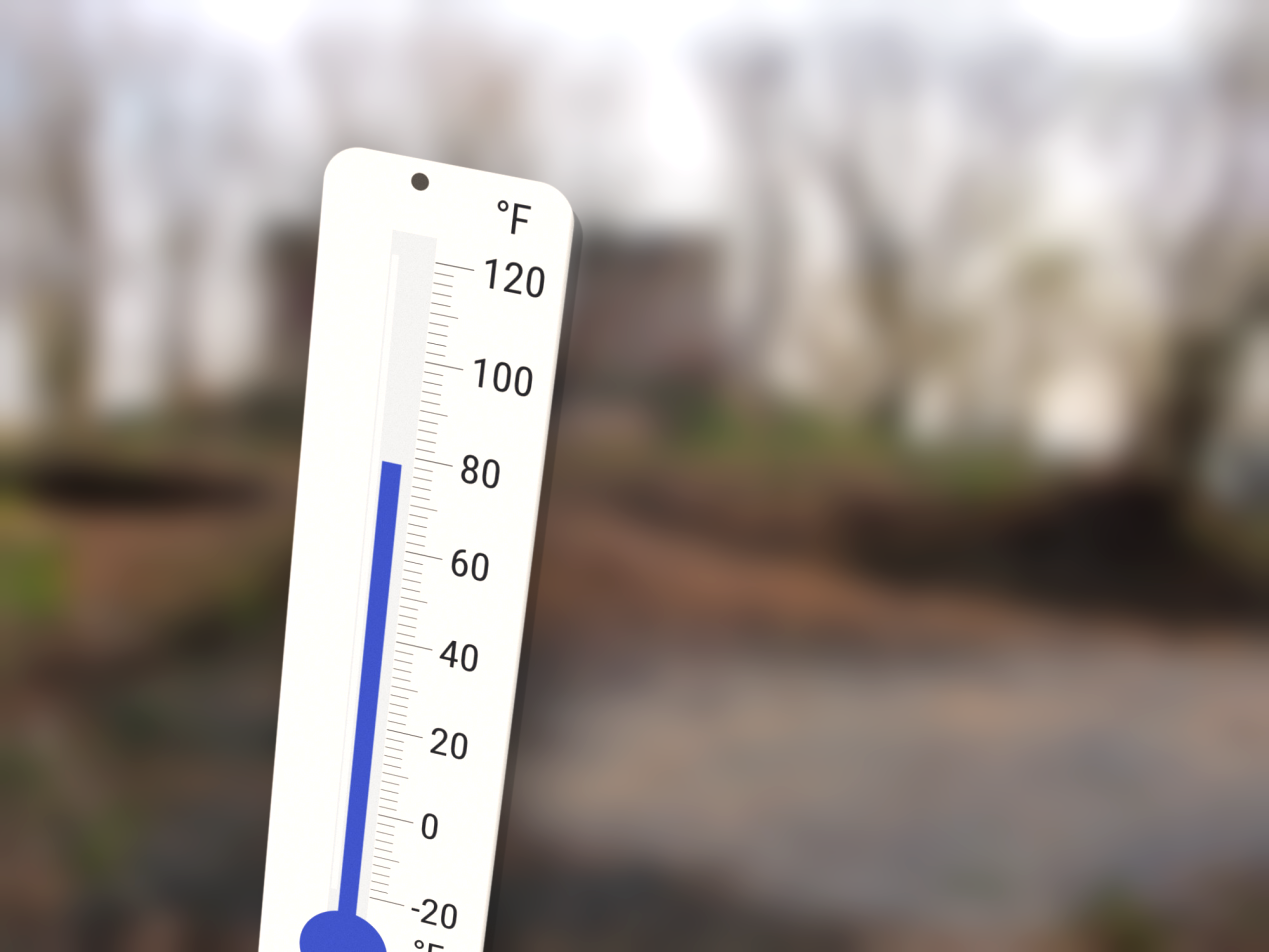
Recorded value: 78,°F
